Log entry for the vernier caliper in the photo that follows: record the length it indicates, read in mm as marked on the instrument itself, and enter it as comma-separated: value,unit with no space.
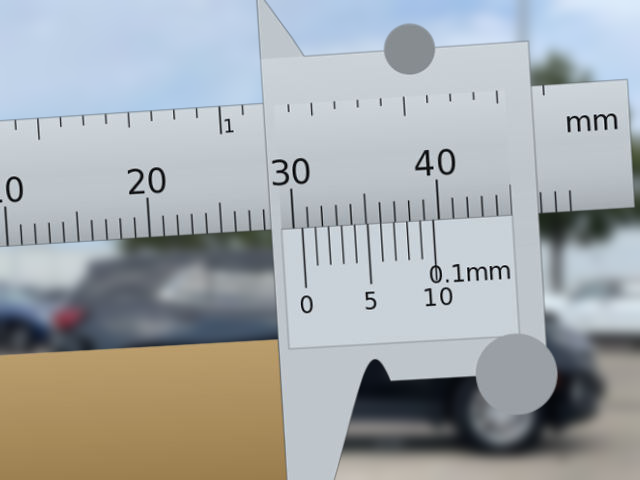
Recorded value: 30.6,mm
